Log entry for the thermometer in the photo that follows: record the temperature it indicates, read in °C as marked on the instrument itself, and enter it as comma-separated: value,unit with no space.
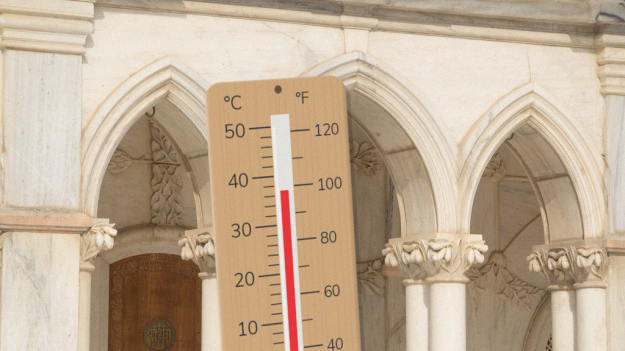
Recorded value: 37,°C
